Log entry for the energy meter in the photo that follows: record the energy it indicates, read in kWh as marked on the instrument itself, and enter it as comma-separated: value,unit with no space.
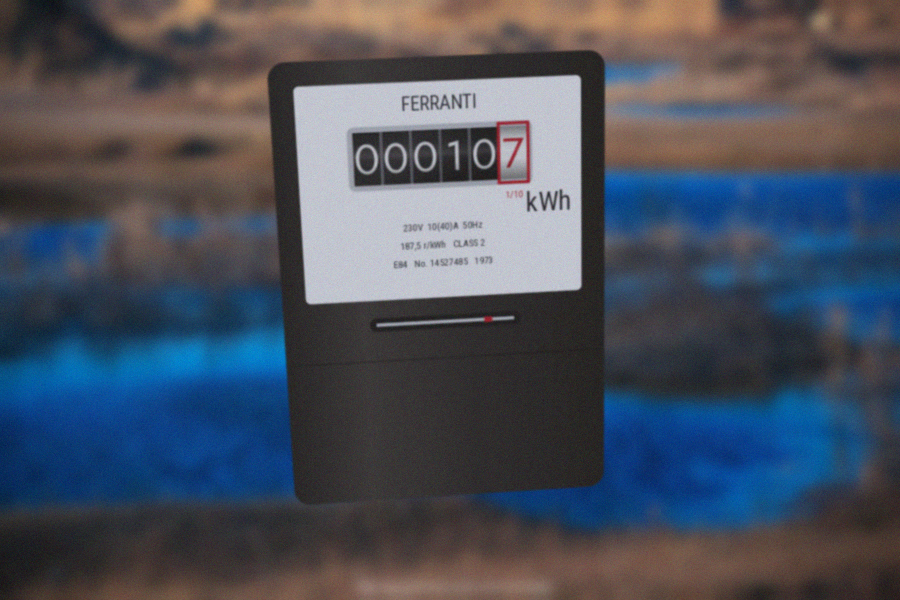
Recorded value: 10.7,kWh
